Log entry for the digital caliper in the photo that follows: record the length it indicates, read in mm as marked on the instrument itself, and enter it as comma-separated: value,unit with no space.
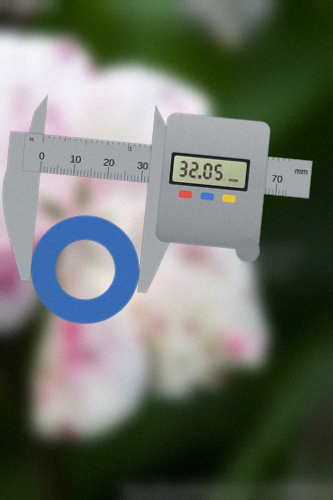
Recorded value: 32.05,mm
